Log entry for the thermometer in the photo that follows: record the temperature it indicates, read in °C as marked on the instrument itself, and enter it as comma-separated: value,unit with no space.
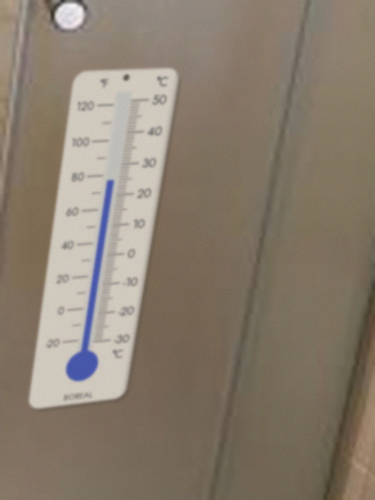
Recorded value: 25,°C
